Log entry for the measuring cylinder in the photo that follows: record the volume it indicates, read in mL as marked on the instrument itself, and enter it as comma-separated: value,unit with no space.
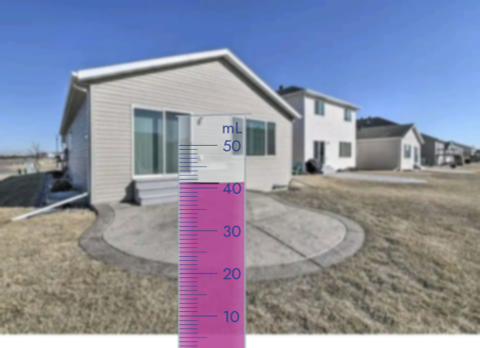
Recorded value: 41,mL
